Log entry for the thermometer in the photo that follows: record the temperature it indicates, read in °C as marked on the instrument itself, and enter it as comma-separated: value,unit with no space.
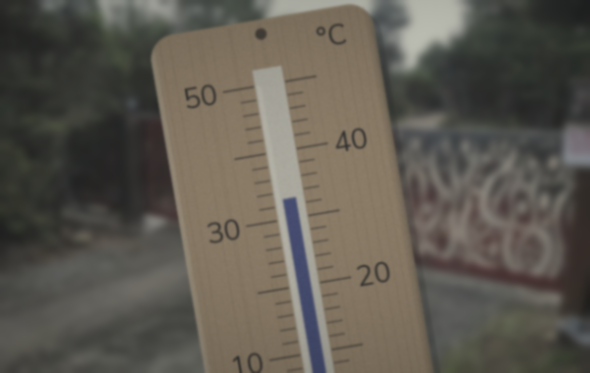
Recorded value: 33,°C
